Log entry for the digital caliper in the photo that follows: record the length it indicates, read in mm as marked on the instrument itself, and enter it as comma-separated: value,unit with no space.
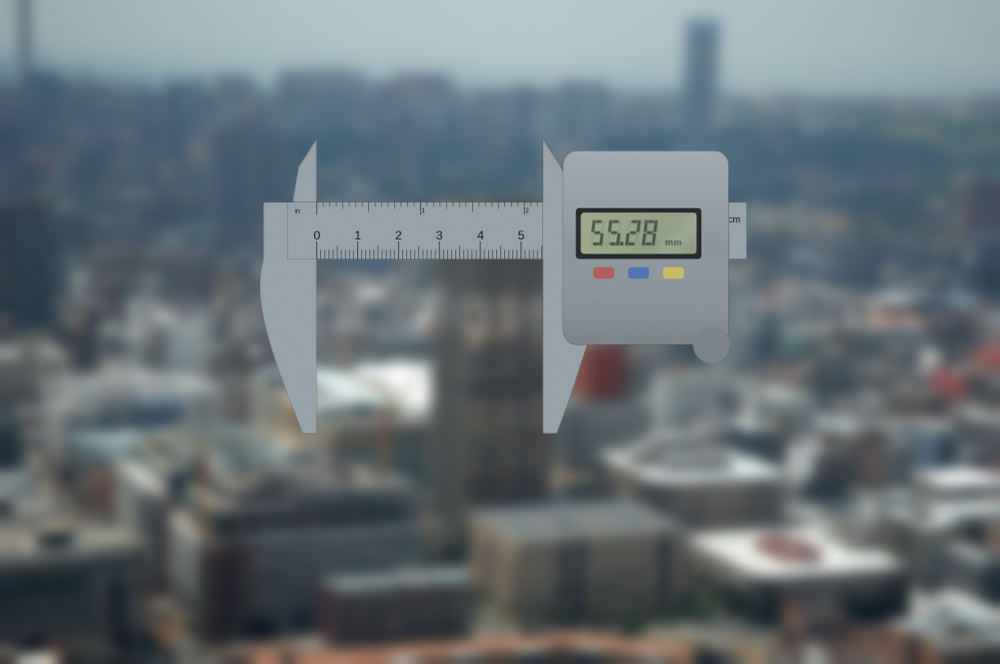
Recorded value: 55.28,mm
